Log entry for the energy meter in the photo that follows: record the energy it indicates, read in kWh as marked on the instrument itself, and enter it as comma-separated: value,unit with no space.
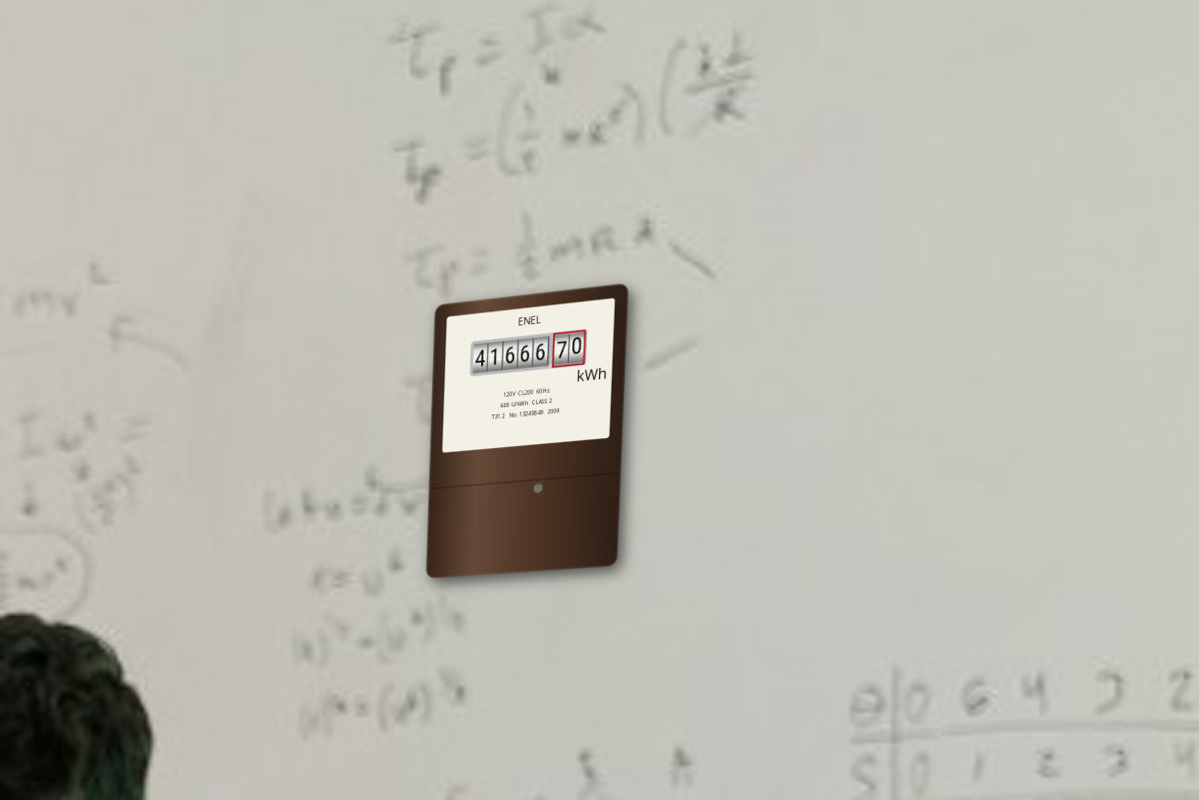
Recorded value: 41666.70,kWh
